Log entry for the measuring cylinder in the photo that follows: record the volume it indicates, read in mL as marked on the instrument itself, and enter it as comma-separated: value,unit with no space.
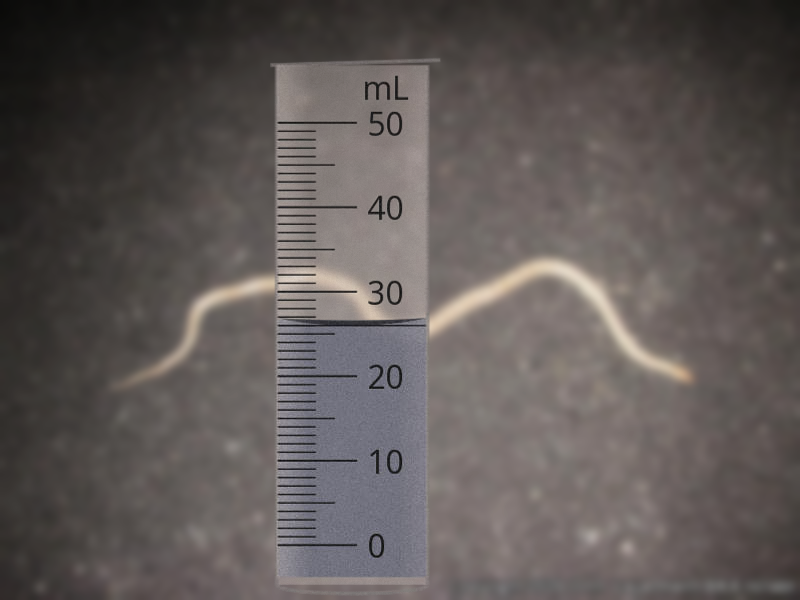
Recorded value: 26,mL
